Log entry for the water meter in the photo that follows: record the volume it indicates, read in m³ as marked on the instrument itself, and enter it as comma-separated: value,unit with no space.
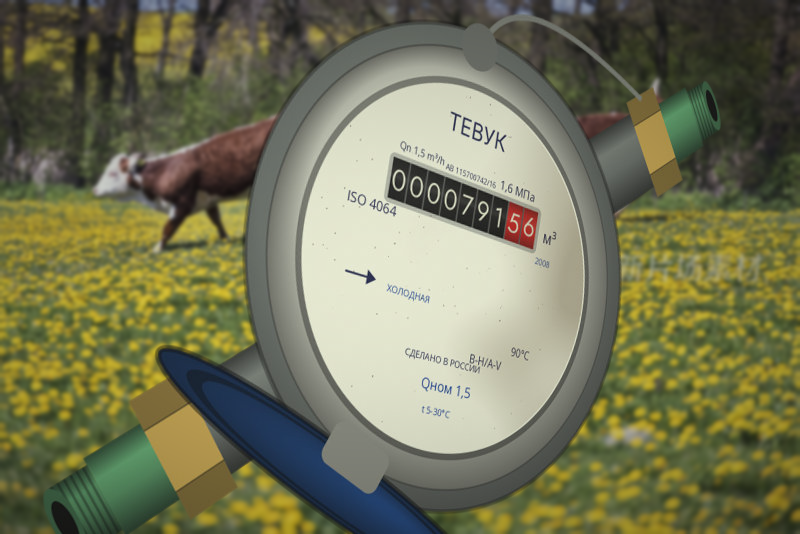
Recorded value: 791.56,m³
